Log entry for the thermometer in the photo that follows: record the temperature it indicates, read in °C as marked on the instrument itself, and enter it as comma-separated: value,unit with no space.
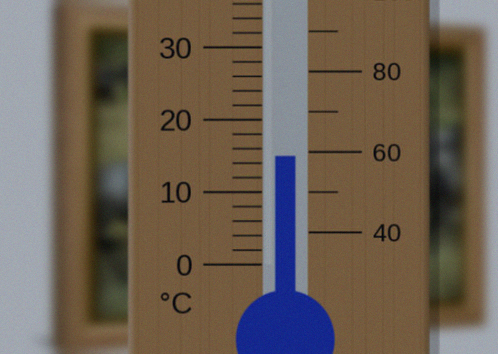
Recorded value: 15,°C
